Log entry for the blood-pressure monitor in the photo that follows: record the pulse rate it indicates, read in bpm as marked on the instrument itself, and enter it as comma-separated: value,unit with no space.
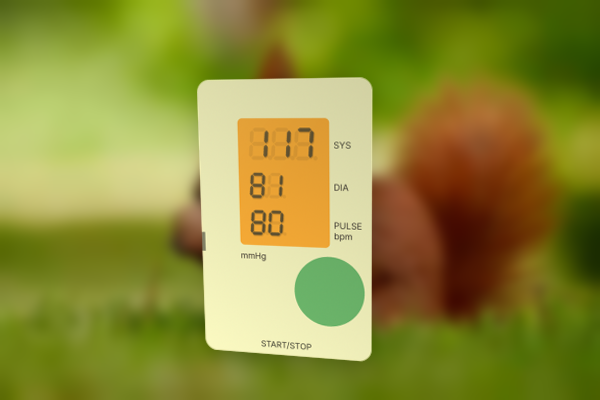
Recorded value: 80,bpm
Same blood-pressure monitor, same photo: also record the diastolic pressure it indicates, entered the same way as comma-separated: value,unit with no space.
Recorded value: 81,mmHg
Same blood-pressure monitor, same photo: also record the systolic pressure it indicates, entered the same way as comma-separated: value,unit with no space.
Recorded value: 117,mmHg
